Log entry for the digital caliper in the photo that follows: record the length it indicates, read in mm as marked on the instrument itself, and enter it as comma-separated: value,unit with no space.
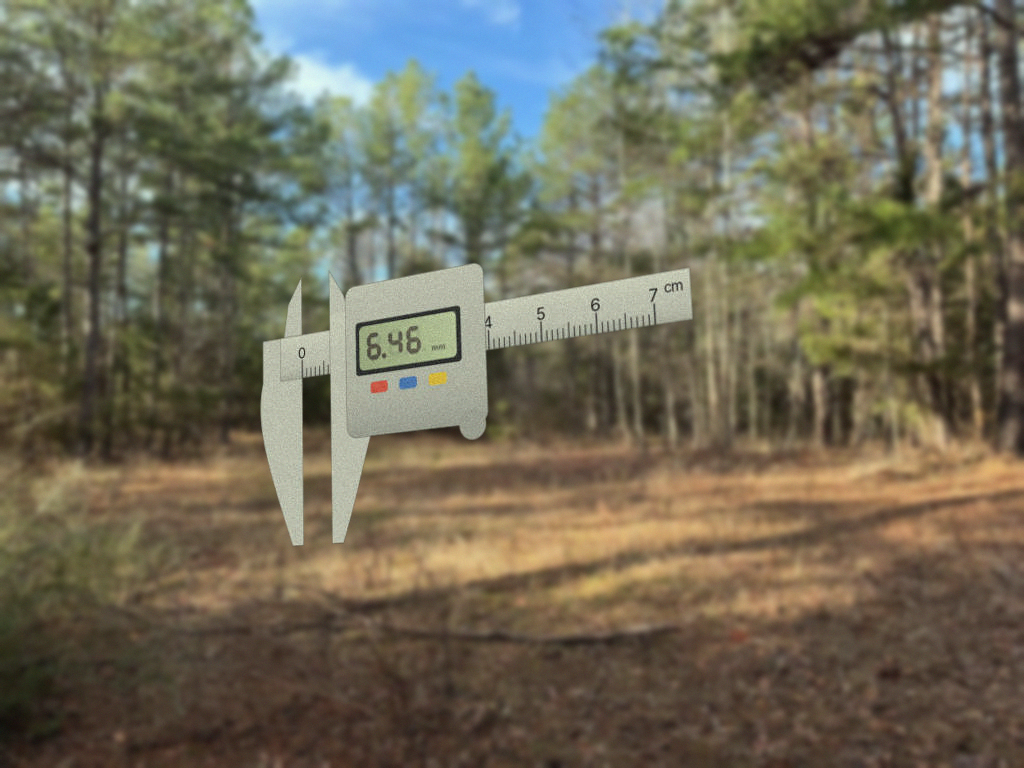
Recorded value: 6.46,mm
